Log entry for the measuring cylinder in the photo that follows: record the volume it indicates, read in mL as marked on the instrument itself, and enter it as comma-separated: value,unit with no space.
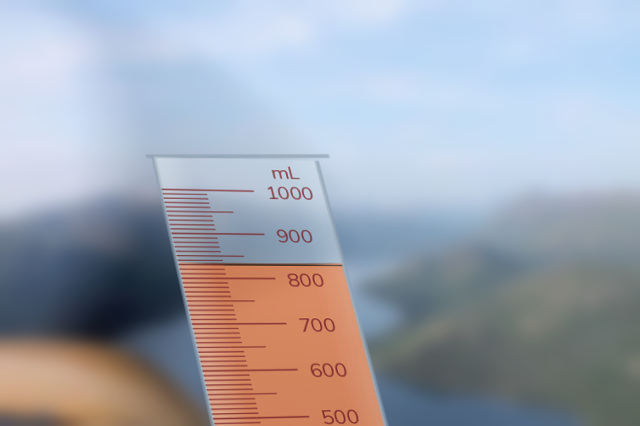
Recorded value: 830,mL
